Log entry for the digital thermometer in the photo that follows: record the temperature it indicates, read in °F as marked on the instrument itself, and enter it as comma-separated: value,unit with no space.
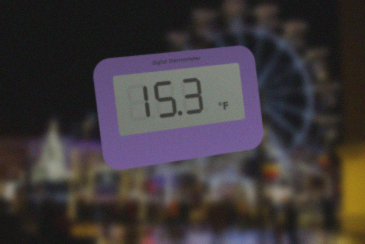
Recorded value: 15.3,°F
